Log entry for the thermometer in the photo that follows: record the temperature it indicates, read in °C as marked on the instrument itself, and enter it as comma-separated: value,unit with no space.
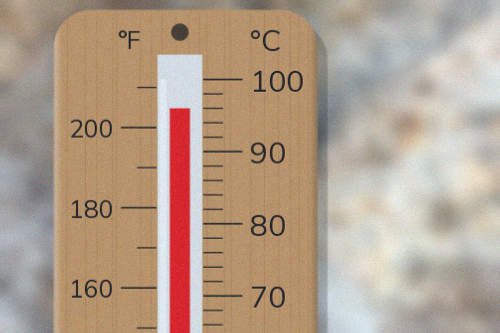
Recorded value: 96,°C
